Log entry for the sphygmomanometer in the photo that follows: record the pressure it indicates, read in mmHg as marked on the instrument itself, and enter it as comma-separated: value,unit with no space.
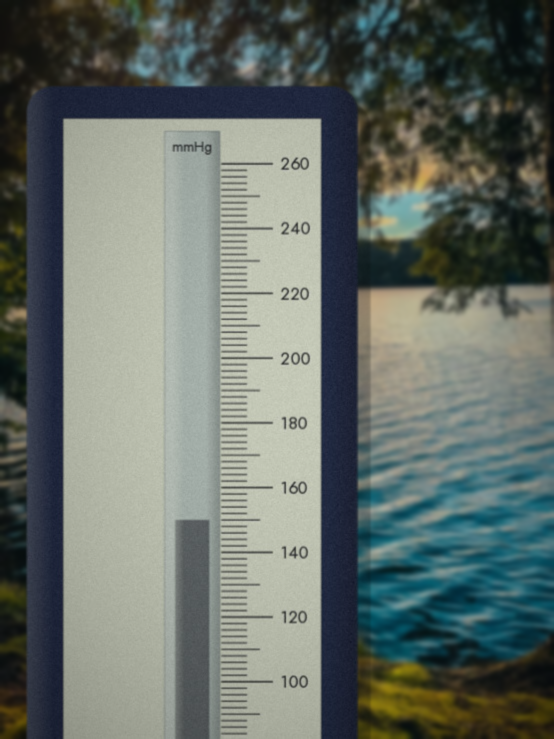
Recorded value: 150,mmHg
